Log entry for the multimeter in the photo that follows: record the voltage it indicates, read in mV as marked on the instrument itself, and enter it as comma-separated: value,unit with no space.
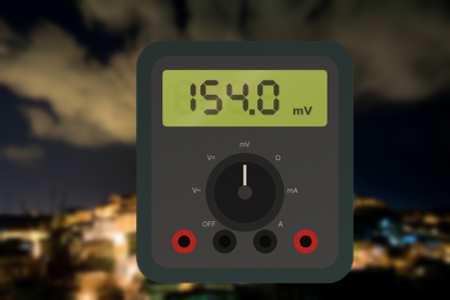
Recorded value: 154.0,mV
